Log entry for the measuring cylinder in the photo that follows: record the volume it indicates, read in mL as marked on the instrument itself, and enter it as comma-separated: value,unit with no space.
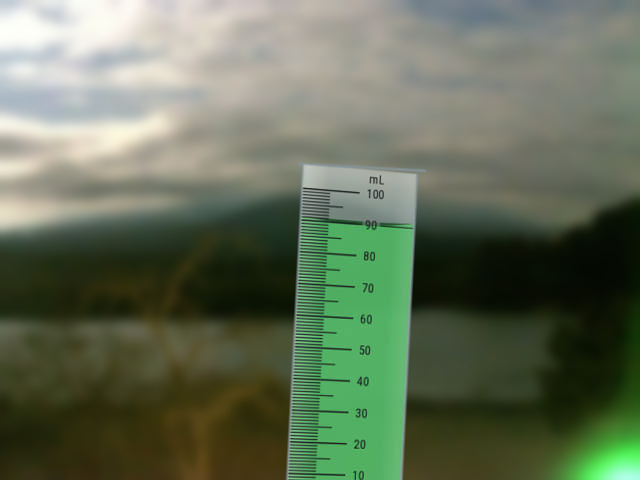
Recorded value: 90,mL
